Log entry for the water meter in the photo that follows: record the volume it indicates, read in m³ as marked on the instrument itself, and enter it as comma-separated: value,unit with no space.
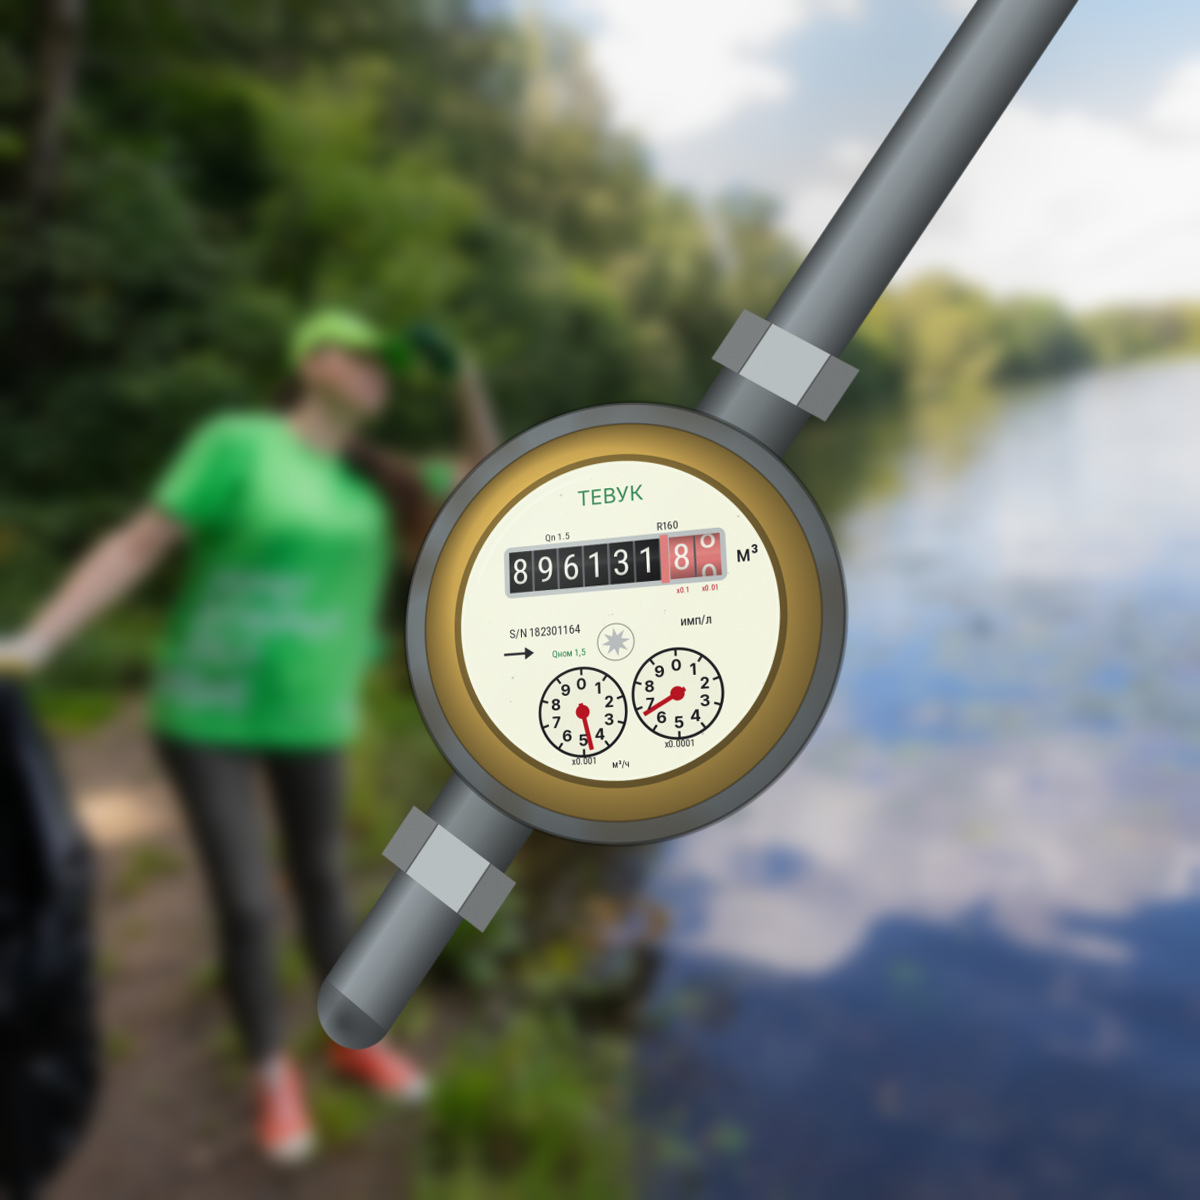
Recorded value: 896131.8846,m³
